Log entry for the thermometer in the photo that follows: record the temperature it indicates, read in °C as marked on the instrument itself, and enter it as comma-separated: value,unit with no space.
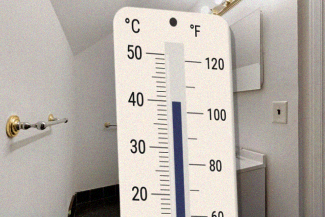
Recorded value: 40,°C
